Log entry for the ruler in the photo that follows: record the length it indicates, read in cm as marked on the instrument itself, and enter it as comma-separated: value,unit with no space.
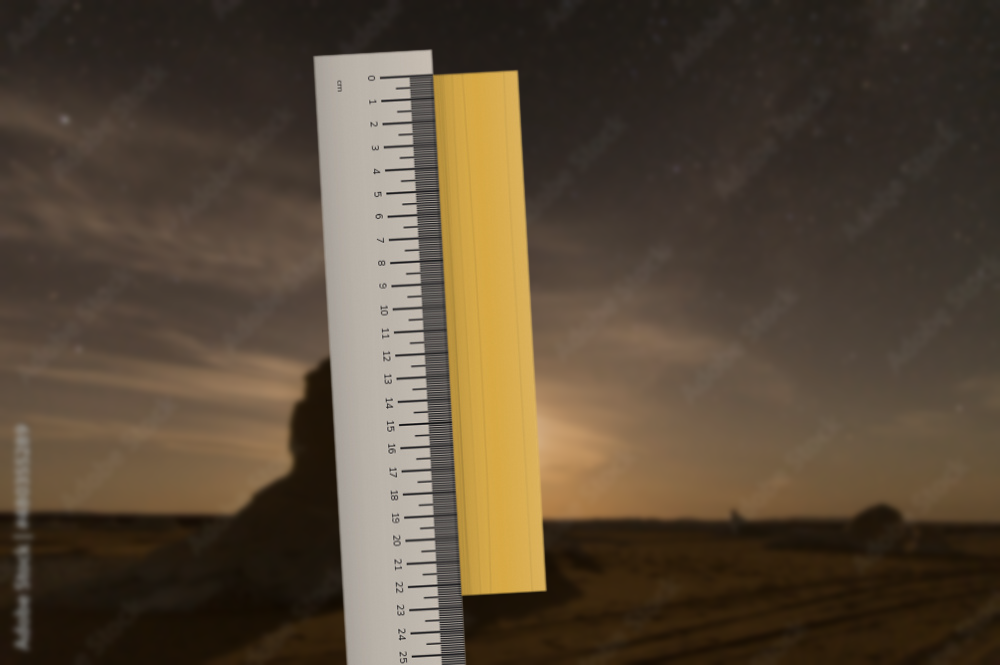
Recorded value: 22.5,cm
